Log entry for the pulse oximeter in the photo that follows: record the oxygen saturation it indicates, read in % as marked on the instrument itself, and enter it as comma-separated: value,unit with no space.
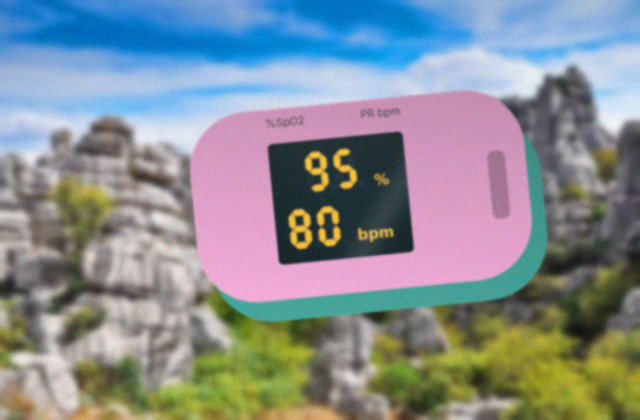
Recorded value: 95,%
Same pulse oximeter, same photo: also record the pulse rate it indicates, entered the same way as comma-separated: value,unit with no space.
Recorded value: 80,bpm
